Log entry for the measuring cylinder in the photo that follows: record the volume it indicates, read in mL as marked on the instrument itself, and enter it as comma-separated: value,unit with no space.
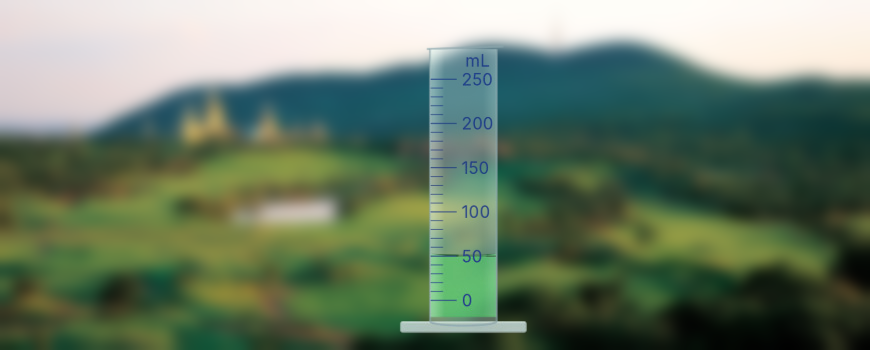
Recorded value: 50,mL
